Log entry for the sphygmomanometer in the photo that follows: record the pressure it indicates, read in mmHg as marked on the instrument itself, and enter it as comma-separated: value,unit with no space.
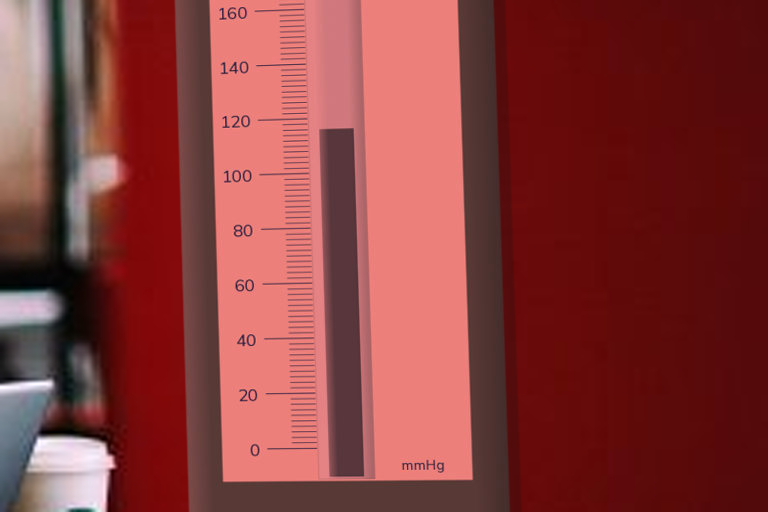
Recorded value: 116,mmHg
